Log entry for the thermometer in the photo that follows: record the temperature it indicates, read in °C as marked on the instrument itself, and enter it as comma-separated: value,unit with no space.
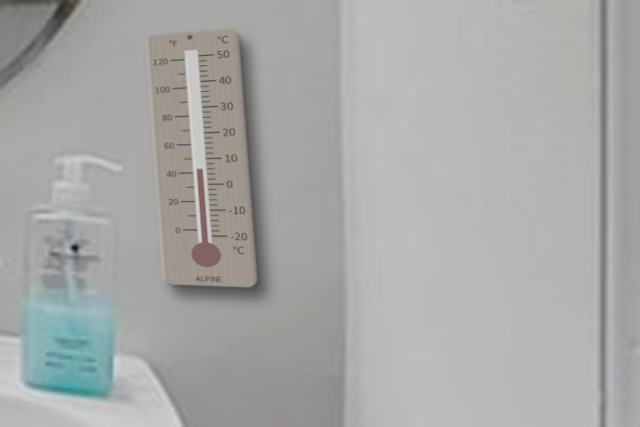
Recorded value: 6,°C
